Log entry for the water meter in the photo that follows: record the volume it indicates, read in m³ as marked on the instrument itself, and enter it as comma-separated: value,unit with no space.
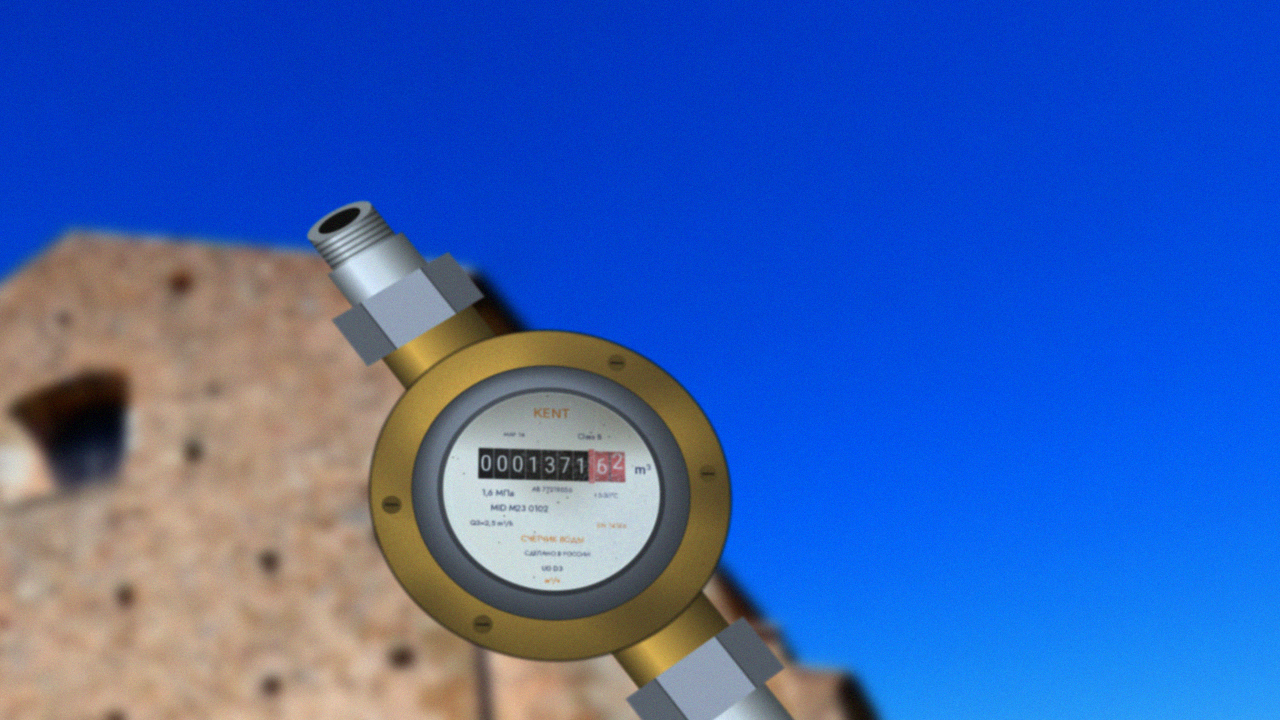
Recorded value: 1371.62,m³
